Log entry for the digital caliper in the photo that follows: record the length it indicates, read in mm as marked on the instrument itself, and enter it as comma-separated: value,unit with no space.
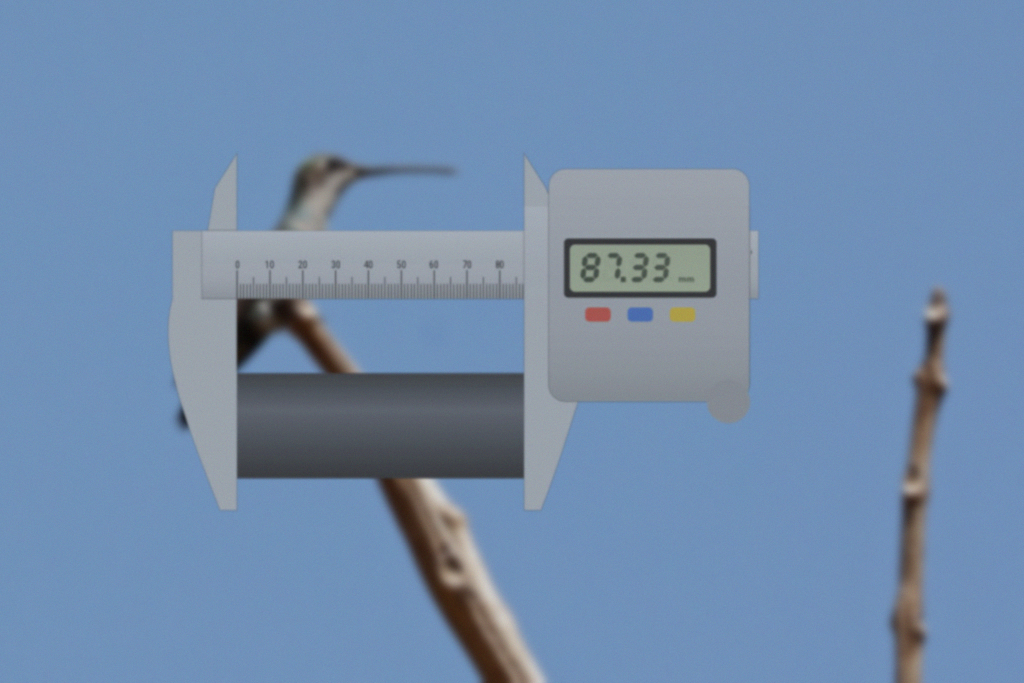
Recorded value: 87.33,mm
